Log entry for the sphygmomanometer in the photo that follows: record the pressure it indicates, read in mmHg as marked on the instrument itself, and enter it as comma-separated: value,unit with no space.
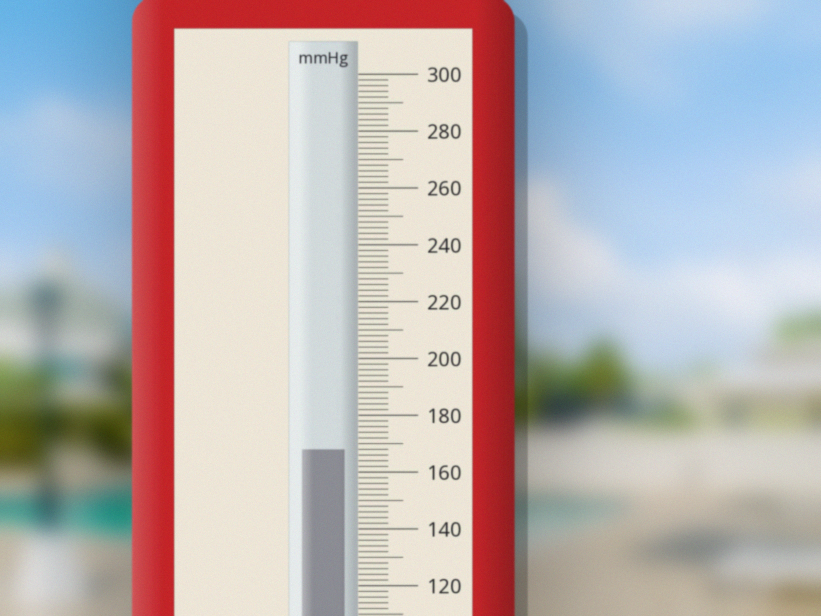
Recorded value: 168,mmHg
